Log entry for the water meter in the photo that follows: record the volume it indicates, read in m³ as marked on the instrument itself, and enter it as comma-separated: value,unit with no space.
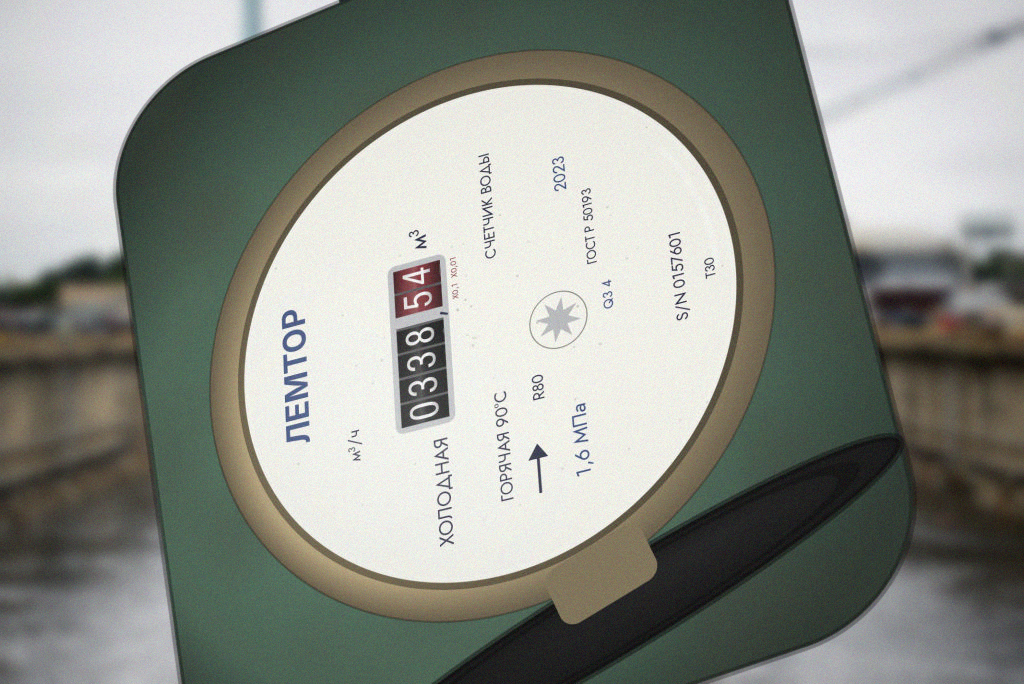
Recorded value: 338.54,m³
